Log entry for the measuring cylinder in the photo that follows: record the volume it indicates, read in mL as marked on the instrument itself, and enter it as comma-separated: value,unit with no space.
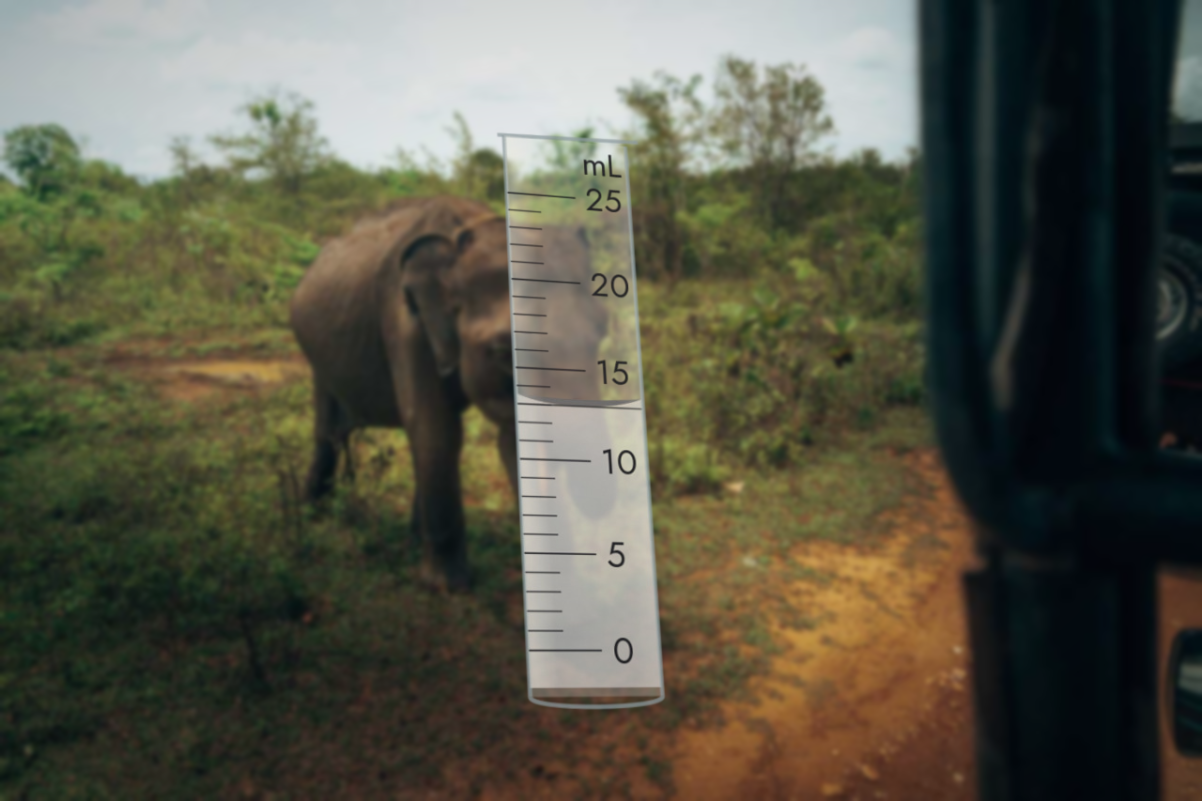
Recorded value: 13,mL
